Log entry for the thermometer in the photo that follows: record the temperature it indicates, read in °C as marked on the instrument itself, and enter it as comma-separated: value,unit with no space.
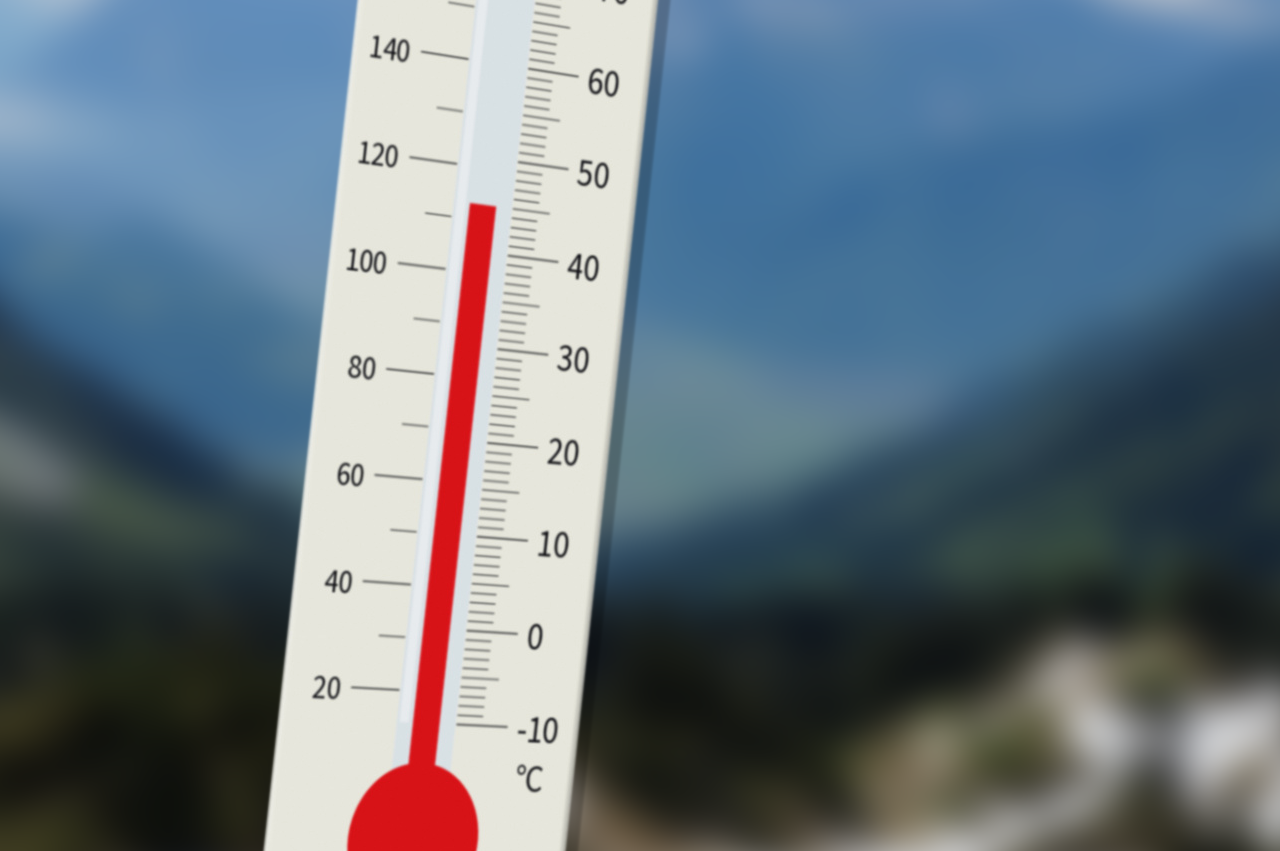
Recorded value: 45,°C
